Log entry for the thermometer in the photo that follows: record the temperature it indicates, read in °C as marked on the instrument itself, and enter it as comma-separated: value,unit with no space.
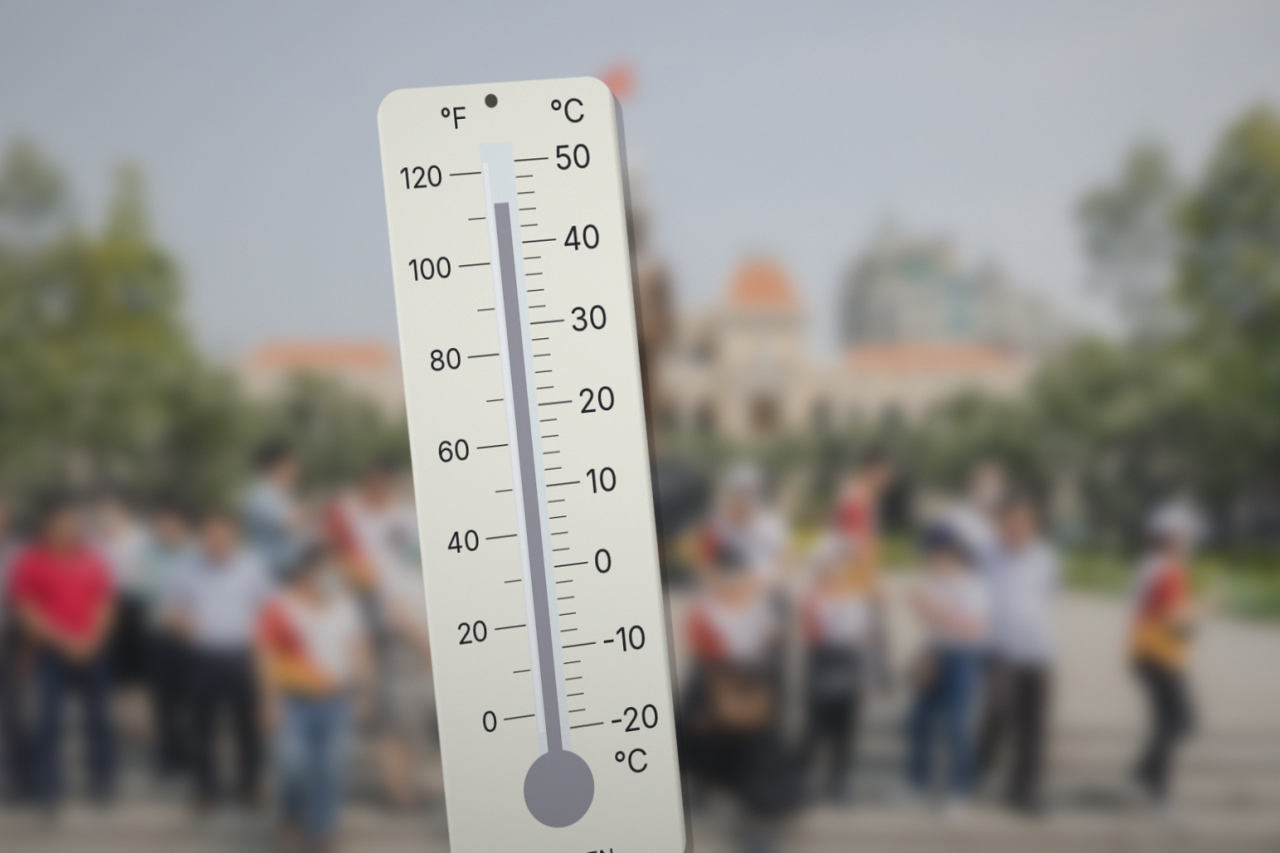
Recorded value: 45,°C
